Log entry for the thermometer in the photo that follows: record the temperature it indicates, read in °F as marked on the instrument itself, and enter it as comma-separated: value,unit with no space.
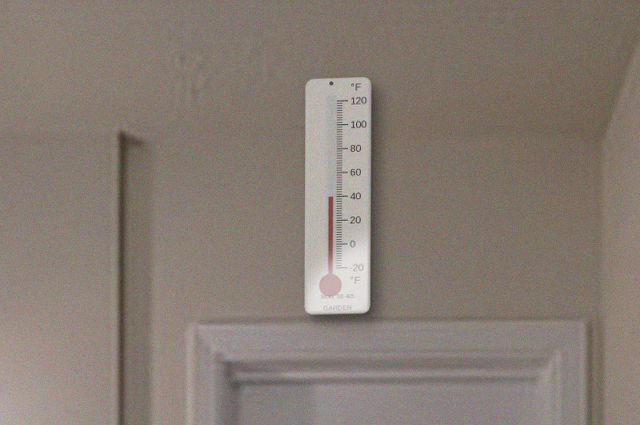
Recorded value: 40,°F
